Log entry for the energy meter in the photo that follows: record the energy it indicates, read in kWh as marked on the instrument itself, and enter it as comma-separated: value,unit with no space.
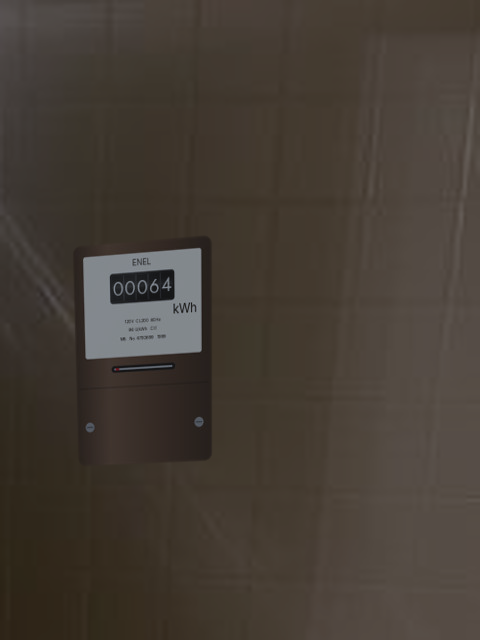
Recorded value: 64,kWh
